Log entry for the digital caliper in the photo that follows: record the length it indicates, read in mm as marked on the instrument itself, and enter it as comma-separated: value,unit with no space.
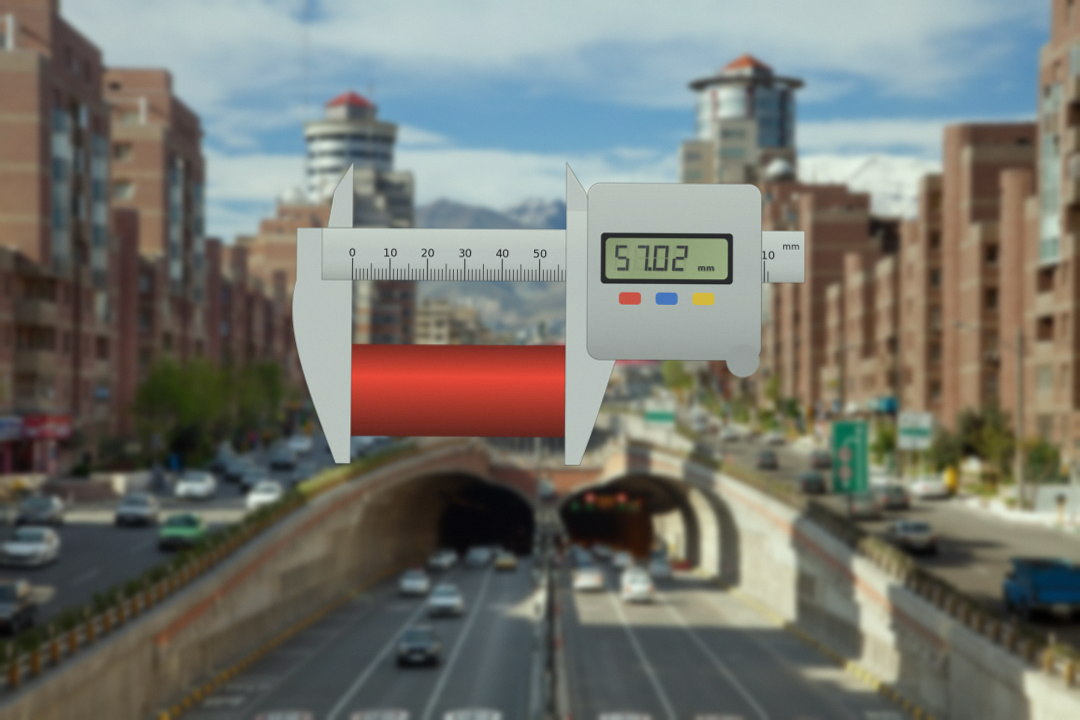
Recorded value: 57.02,mm
